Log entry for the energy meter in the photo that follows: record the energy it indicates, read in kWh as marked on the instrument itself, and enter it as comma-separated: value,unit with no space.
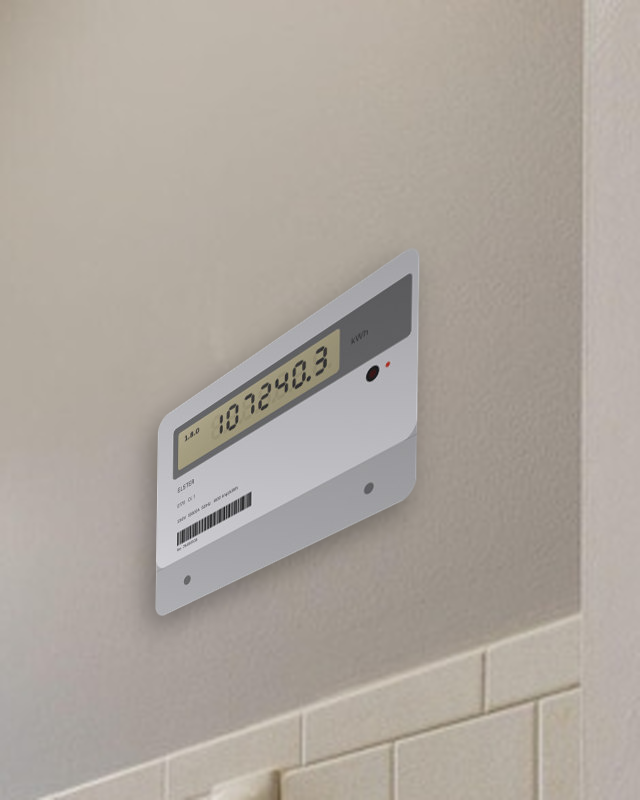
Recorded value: 107240.3,kWh
